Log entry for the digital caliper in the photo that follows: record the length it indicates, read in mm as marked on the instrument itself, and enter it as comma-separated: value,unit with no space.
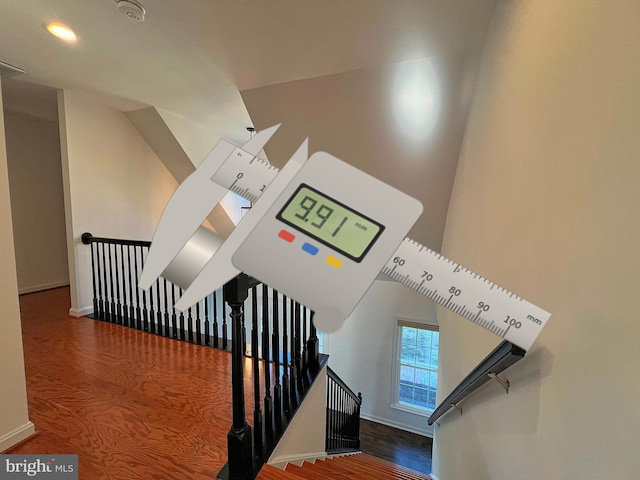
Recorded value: 9.91,mm
